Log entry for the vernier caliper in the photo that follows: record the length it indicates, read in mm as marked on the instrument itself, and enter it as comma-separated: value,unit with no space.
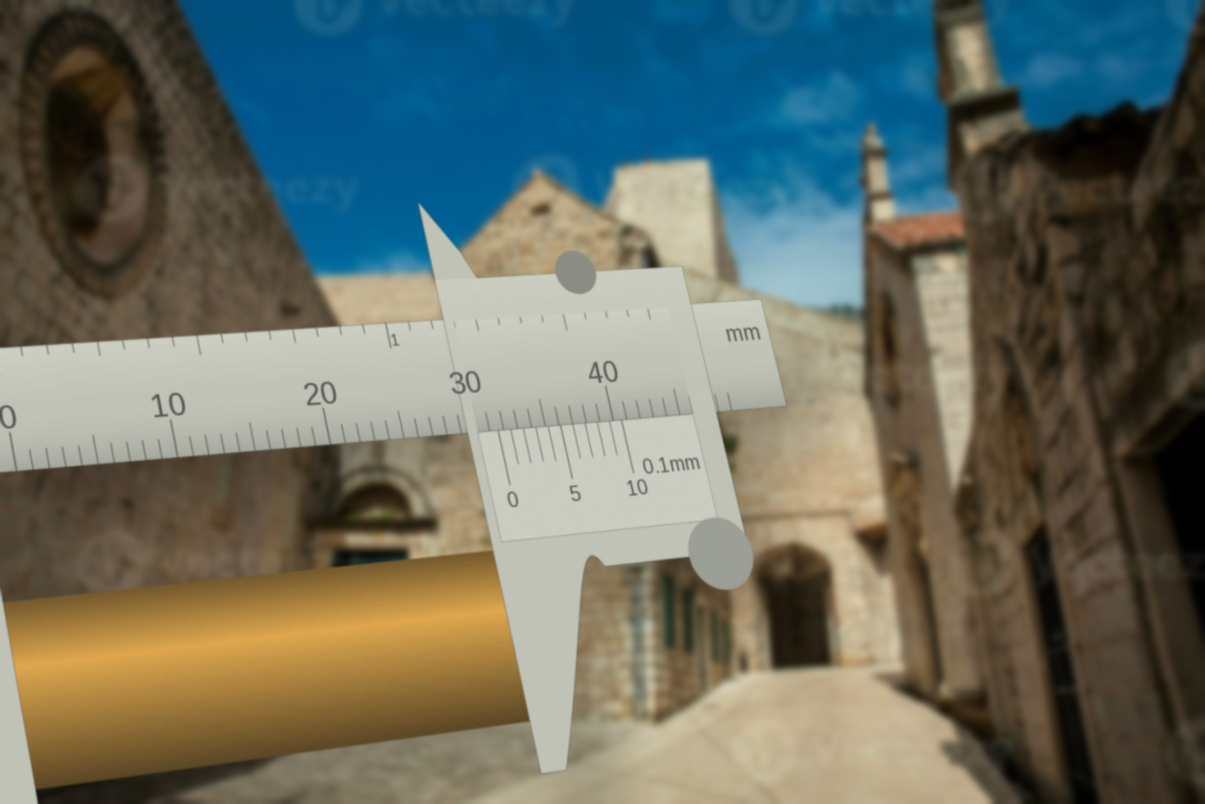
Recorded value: 31.6,mm
